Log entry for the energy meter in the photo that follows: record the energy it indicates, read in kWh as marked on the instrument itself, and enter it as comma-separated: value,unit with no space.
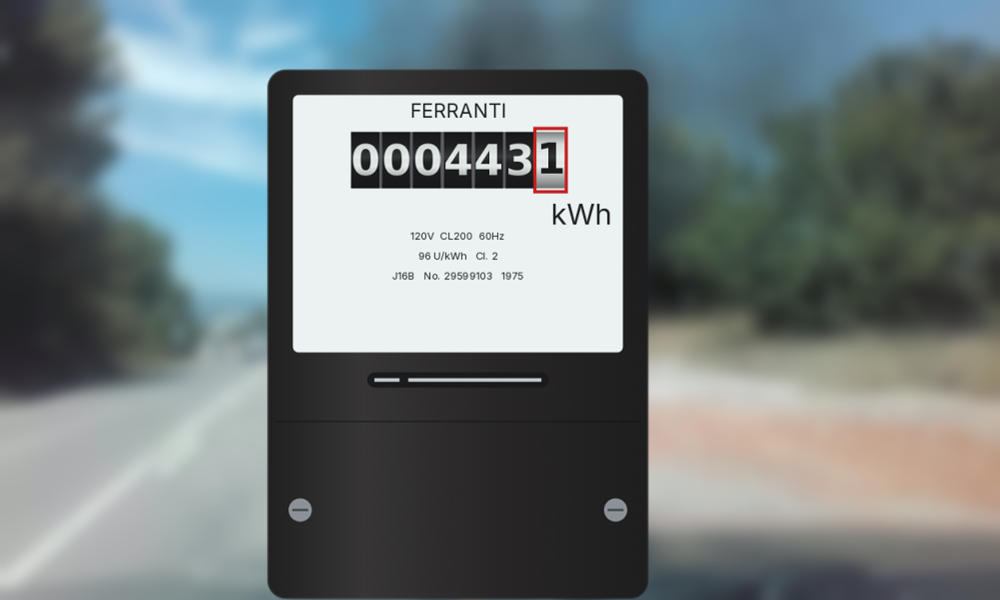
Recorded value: 443.1,kWh
